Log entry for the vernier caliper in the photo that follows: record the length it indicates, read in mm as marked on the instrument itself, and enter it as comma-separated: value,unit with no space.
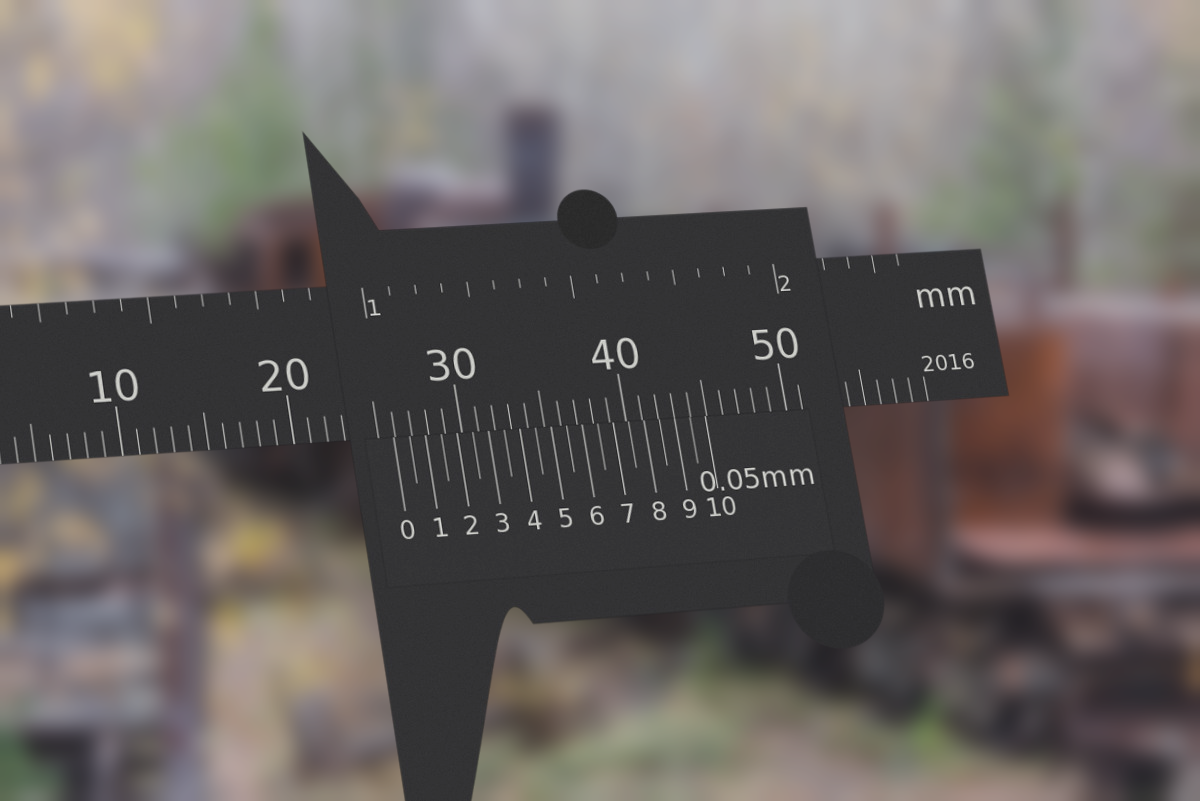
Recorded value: 25.9,mm
